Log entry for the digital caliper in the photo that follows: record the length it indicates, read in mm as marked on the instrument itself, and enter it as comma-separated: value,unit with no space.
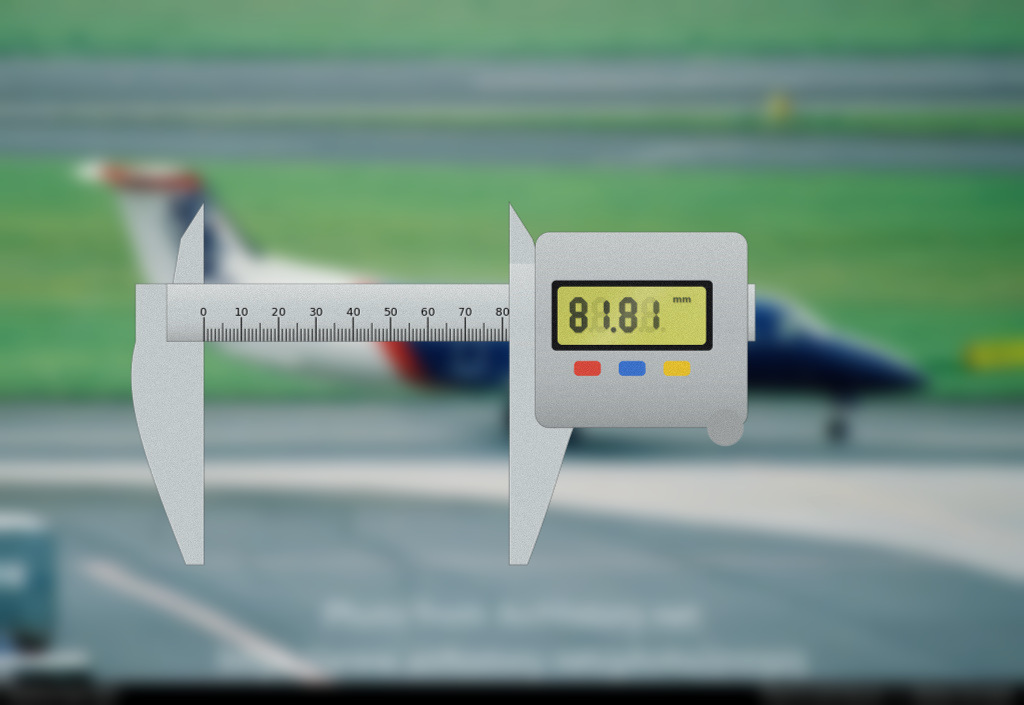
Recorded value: 81.81,mm
